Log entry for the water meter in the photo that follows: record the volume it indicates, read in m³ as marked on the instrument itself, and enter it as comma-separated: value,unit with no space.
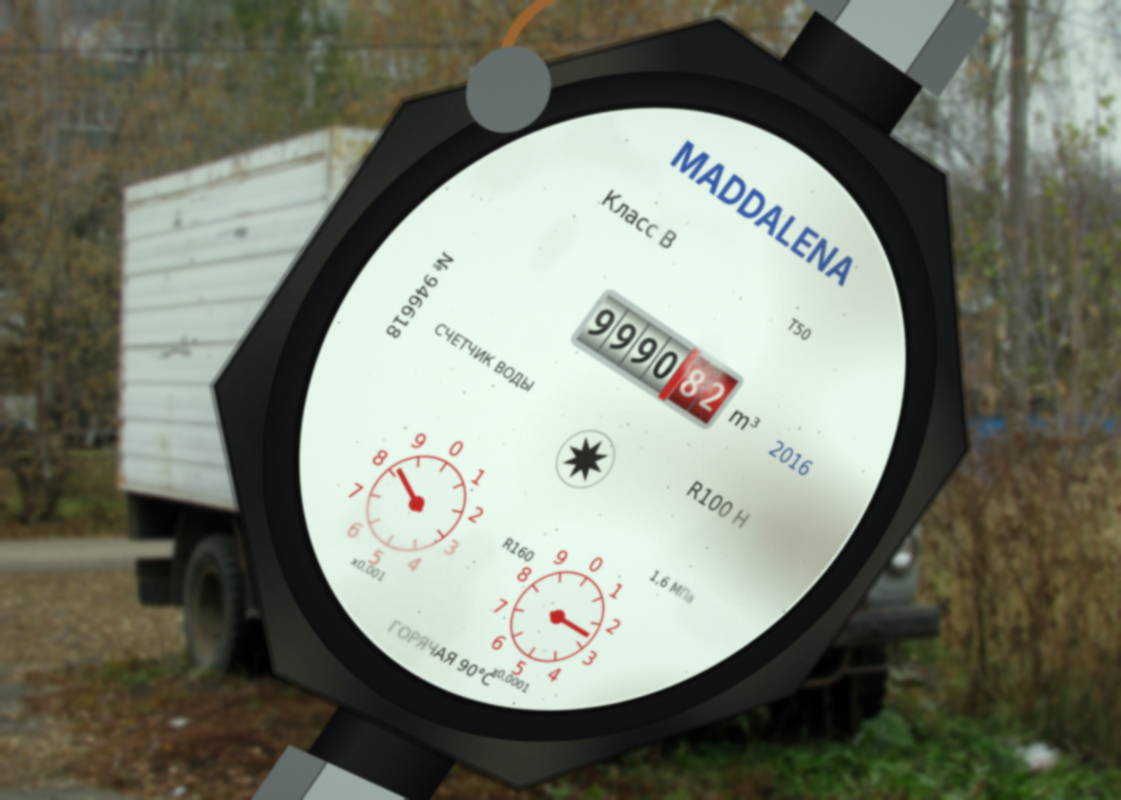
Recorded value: 9990.8282,m³
